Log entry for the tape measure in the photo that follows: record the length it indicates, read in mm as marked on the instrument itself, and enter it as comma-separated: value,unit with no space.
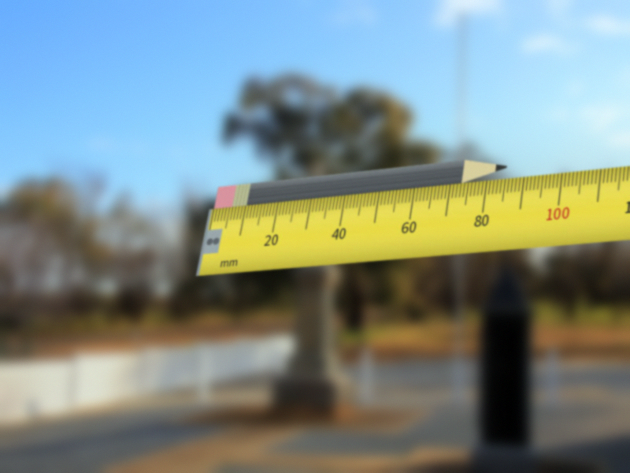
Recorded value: 85,mm
